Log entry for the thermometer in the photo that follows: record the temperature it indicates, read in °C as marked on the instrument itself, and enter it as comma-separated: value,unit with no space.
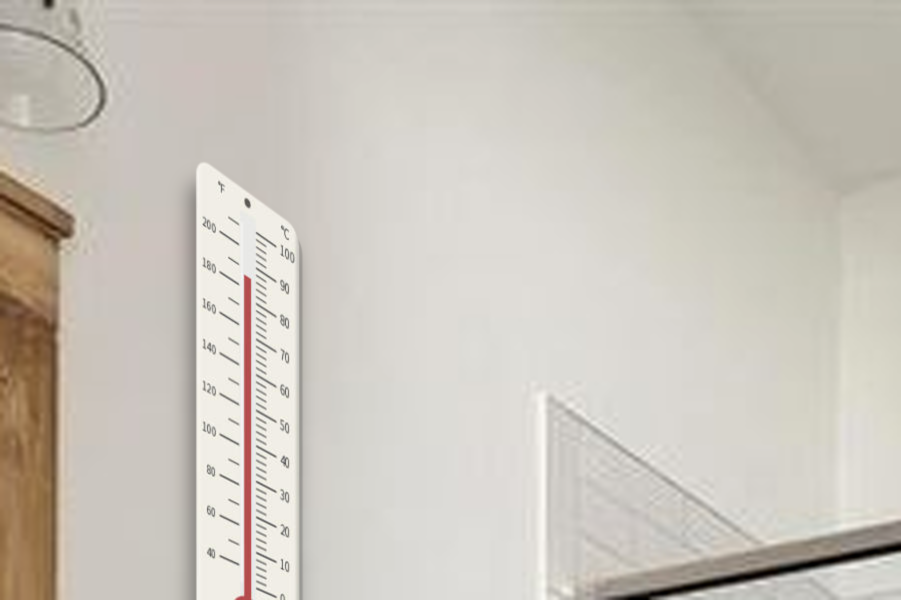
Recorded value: 86,°C
